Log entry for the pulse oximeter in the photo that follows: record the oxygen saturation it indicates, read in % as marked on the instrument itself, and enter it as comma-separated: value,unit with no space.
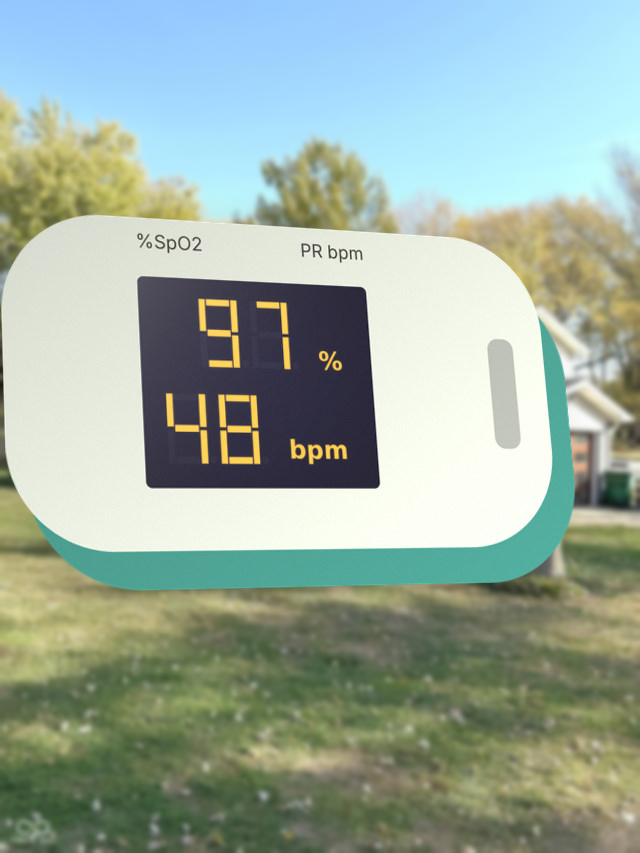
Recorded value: 97,%
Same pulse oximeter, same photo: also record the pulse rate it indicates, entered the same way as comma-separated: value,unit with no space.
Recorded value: 48,bpm
